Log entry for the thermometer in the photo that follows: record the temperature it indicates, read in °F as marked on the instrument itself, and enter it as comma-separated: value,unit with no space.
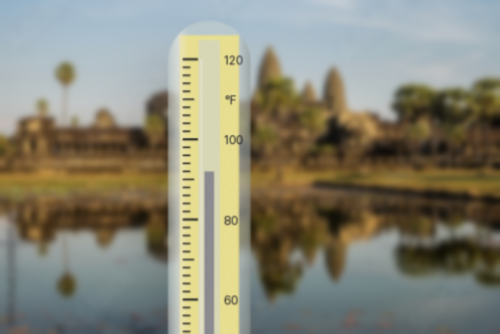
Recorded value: 92,°F
